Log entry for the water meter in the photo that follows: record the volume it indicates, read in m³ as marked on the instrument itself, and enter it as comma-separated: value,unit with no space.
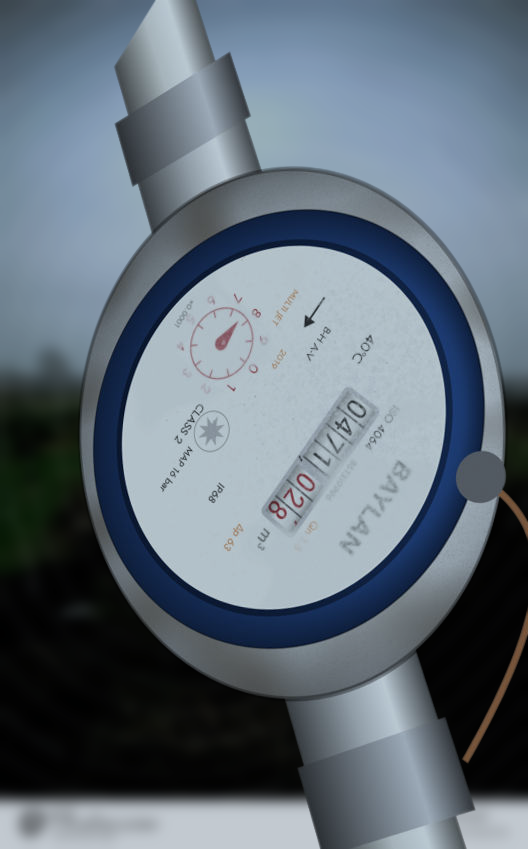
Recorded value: 471.0277,m³
